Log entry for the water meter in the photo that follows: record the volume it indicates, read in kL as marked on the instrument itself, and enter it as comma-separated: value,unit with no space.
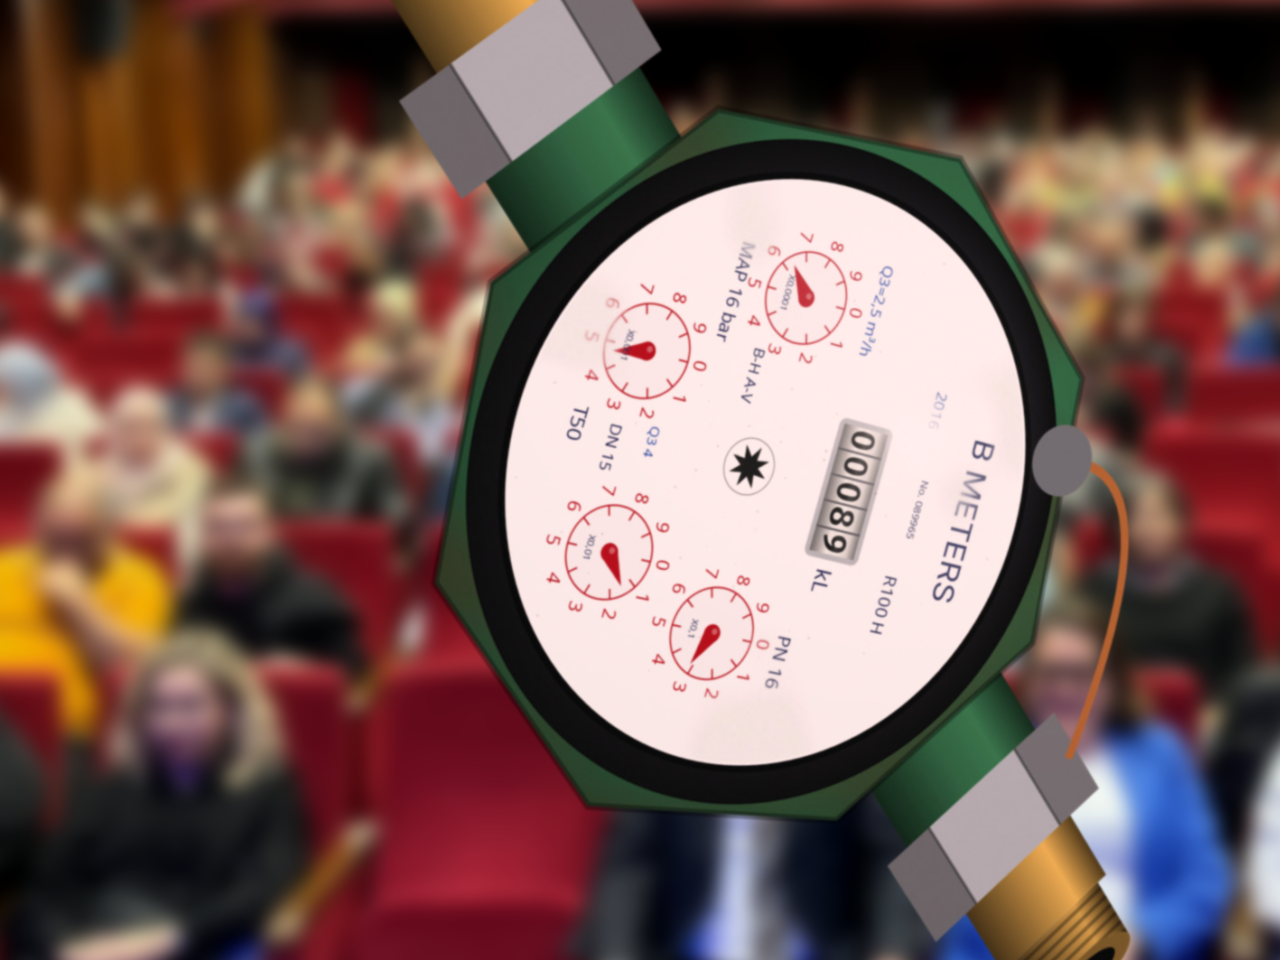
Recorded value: 89.3146,kL
